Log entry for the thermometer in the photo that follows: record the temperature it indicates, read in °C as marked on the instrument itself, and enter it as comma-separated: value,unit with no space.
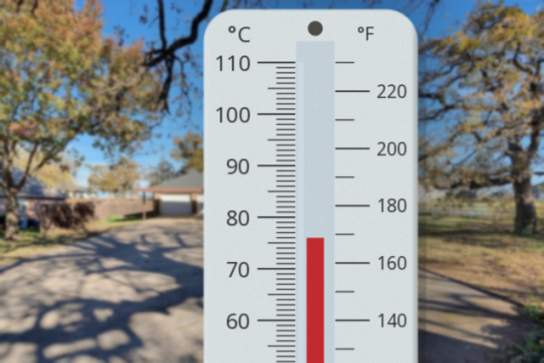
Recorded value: 76,°C
